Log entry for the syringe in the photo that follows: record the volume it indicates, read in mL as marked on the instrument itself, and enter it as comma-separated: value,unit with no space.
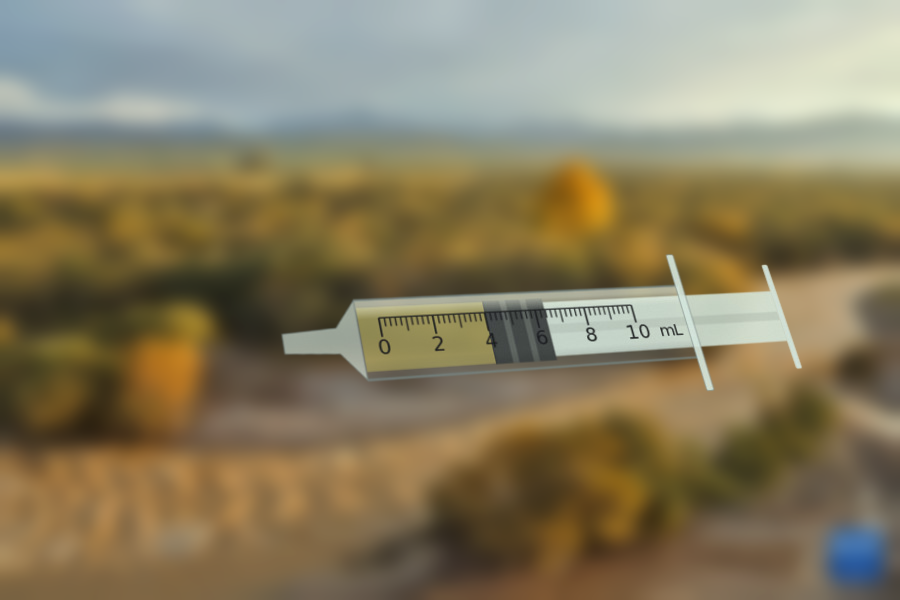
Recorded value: 4,mL
